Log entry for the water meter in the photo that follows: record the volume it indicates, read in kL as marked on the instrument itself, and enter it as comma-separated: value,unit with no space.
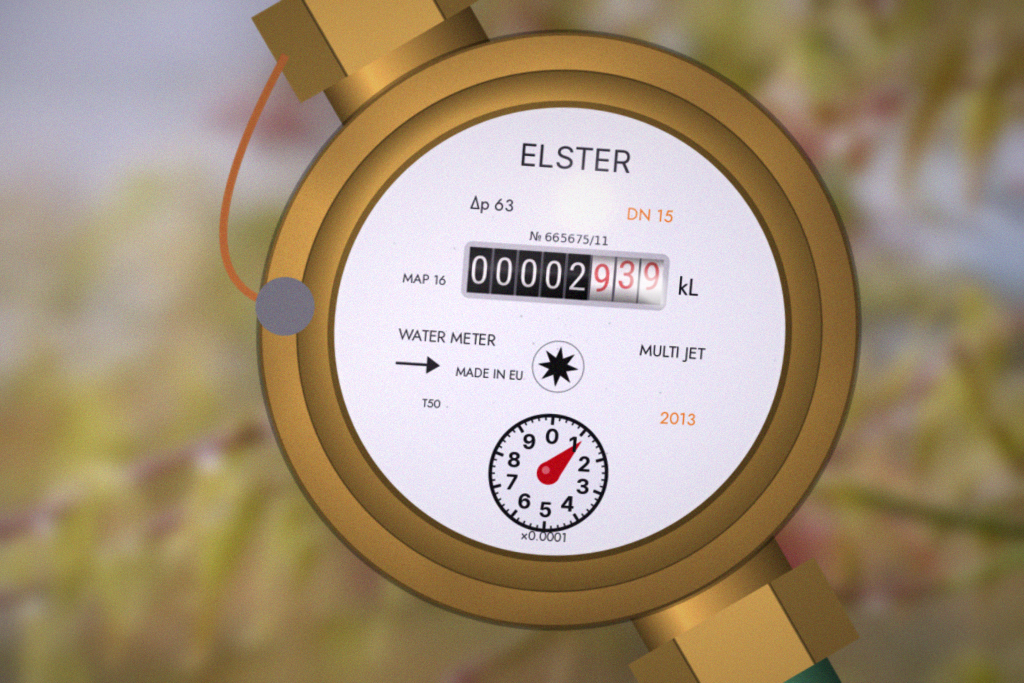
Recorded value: 2.9391,kL
